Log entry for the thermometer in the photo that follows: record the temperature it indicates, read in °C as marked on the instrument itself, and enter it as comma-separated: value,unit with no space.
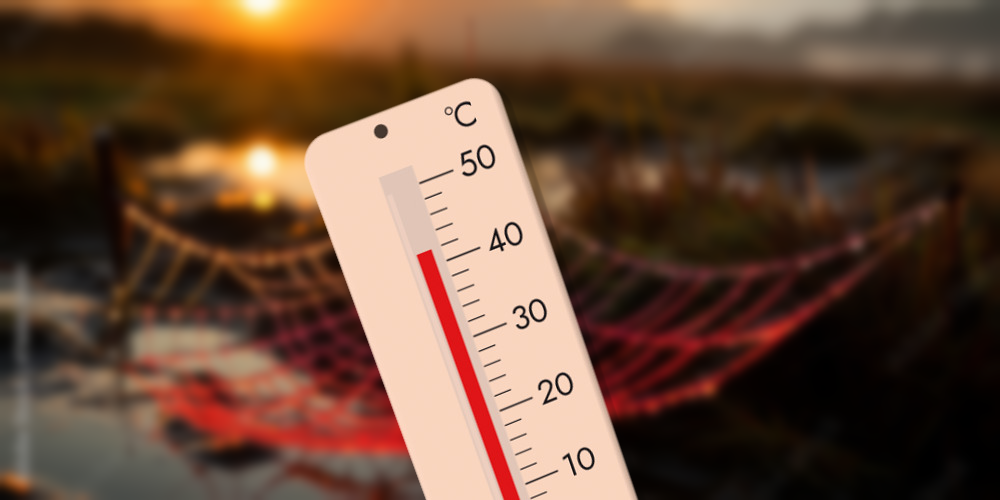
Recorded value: 42,°C
